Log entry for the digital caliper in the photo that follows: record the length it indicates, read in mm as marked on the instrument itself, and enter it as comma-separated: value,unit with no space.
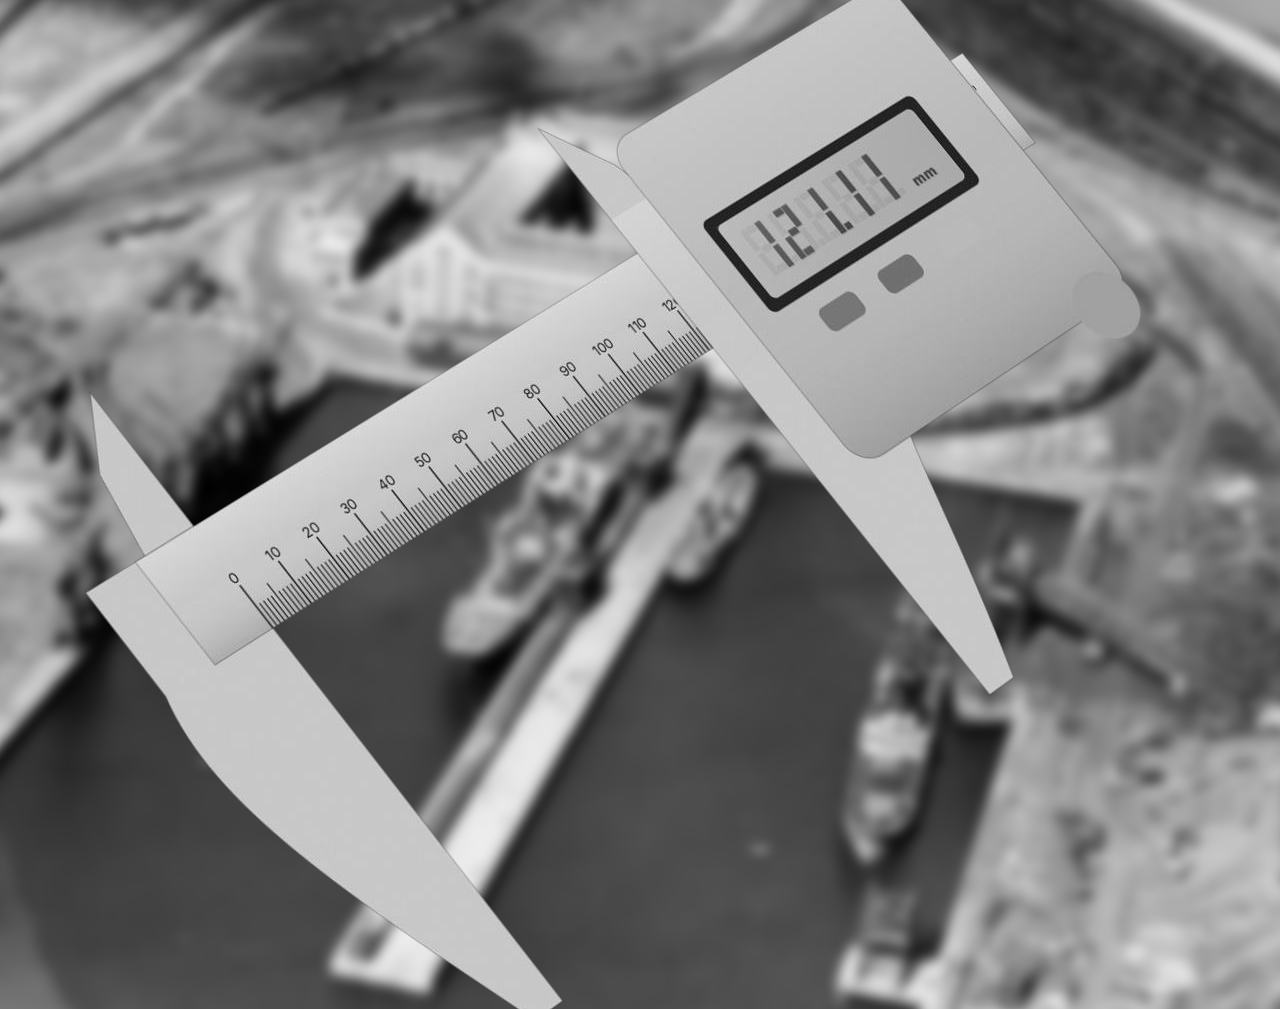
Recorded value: 121.11,mm
